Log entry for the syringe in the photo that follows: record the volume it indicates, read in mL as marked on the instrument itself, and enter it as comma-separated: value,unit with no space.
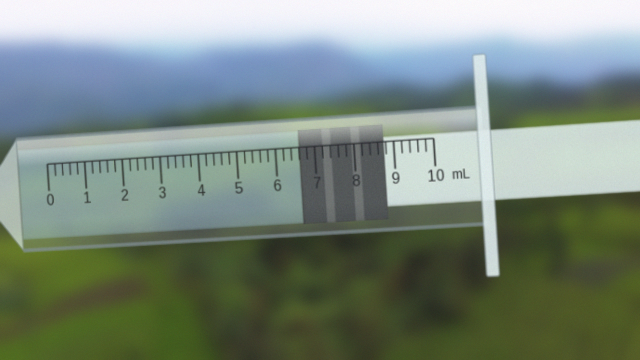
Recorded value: 6.6,mL
